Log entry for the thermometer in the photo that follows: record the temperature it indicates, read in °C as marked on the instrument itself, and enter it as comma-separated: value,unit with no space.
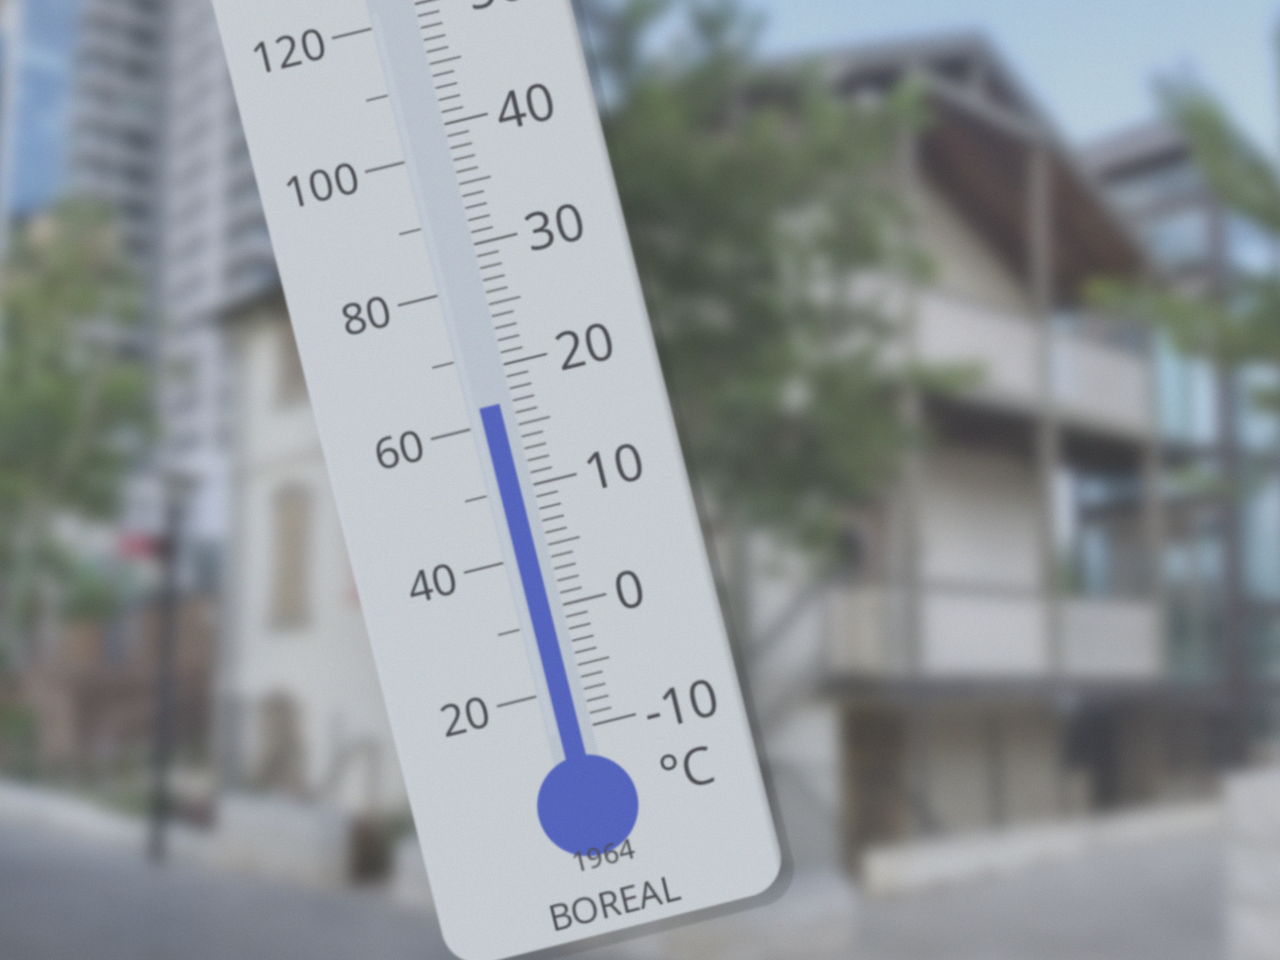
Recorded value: 17,°C
